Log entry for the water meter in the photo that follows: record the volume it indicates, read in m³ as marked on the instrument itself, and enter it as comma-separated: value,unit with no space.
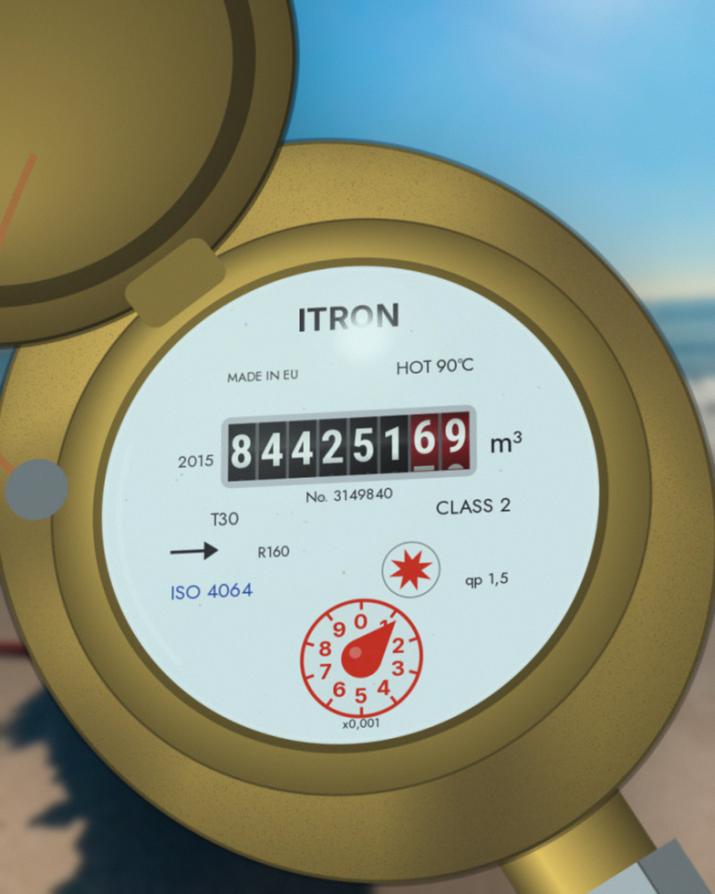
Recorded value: 844251.691,m³
